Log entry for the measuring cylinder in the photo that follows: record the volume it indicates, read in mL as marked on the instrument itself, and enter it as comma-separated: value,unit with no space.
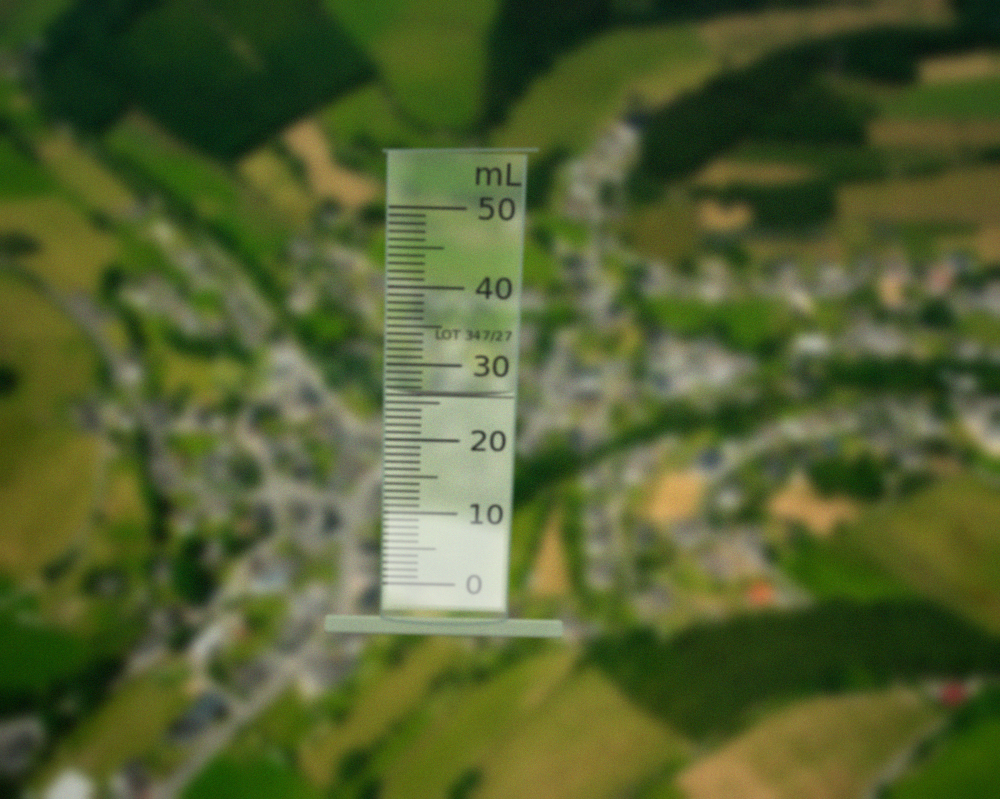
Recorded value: 26,mL
